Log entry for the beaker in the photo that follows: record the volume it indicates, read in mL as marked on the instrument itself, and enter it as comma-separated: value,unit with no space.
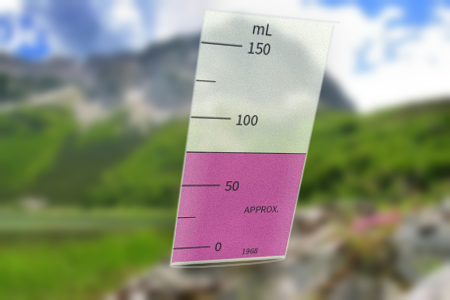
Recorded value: 75,mL
